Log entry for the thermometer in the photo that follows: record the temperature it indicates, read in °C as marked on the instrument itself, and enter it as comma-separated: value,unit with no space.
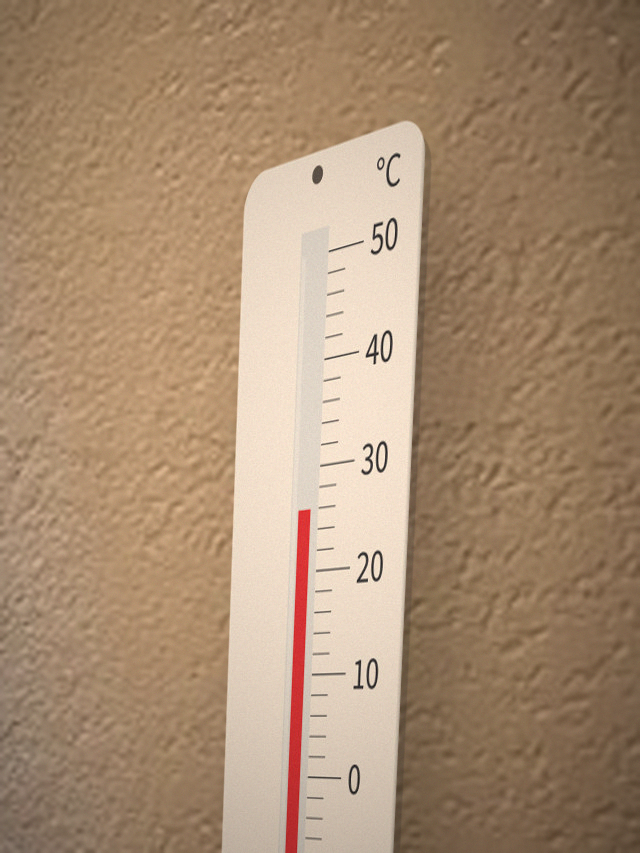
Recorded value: 26,°C
